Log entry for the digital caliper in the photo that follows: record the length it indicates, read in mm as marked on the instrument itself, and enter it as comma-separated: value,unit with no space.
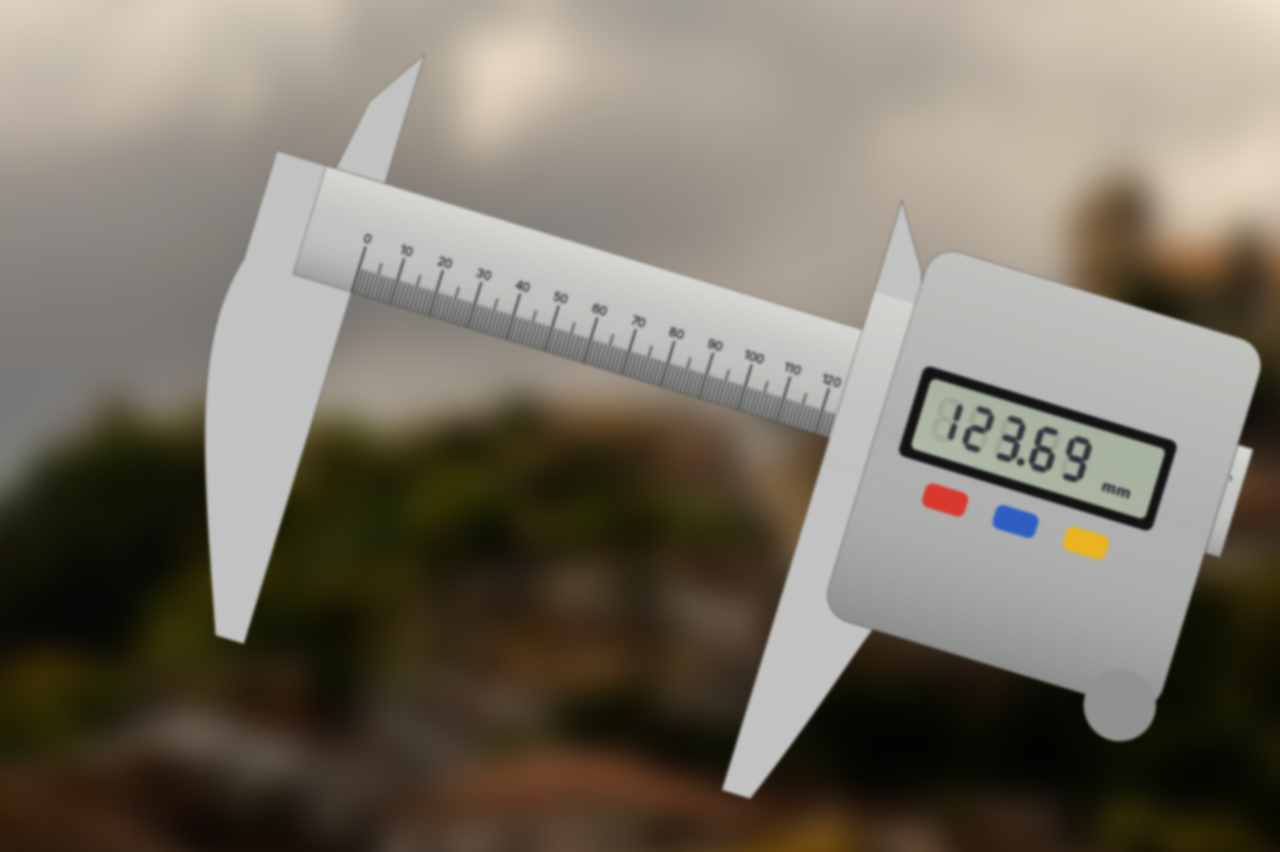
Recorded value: 123.69,mm
